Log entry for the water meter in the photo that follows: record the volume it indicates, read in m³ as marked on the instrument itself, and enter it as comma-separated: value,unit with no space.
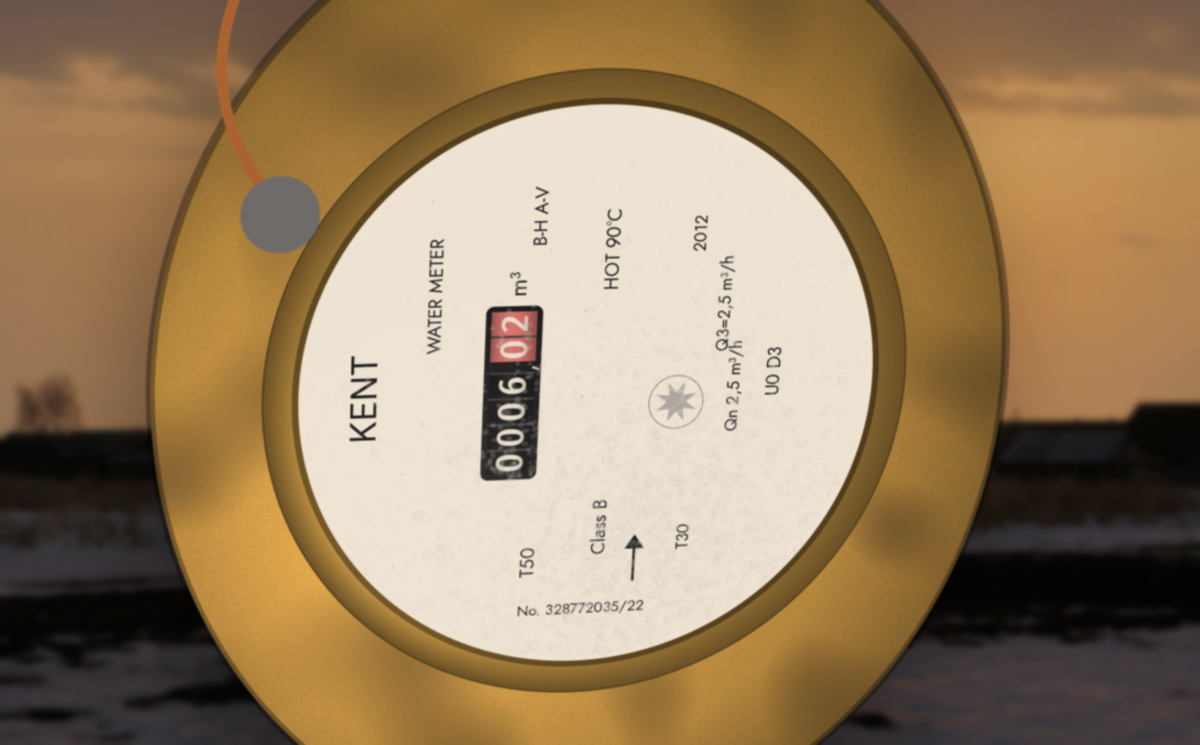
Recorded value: 6.02,m³
